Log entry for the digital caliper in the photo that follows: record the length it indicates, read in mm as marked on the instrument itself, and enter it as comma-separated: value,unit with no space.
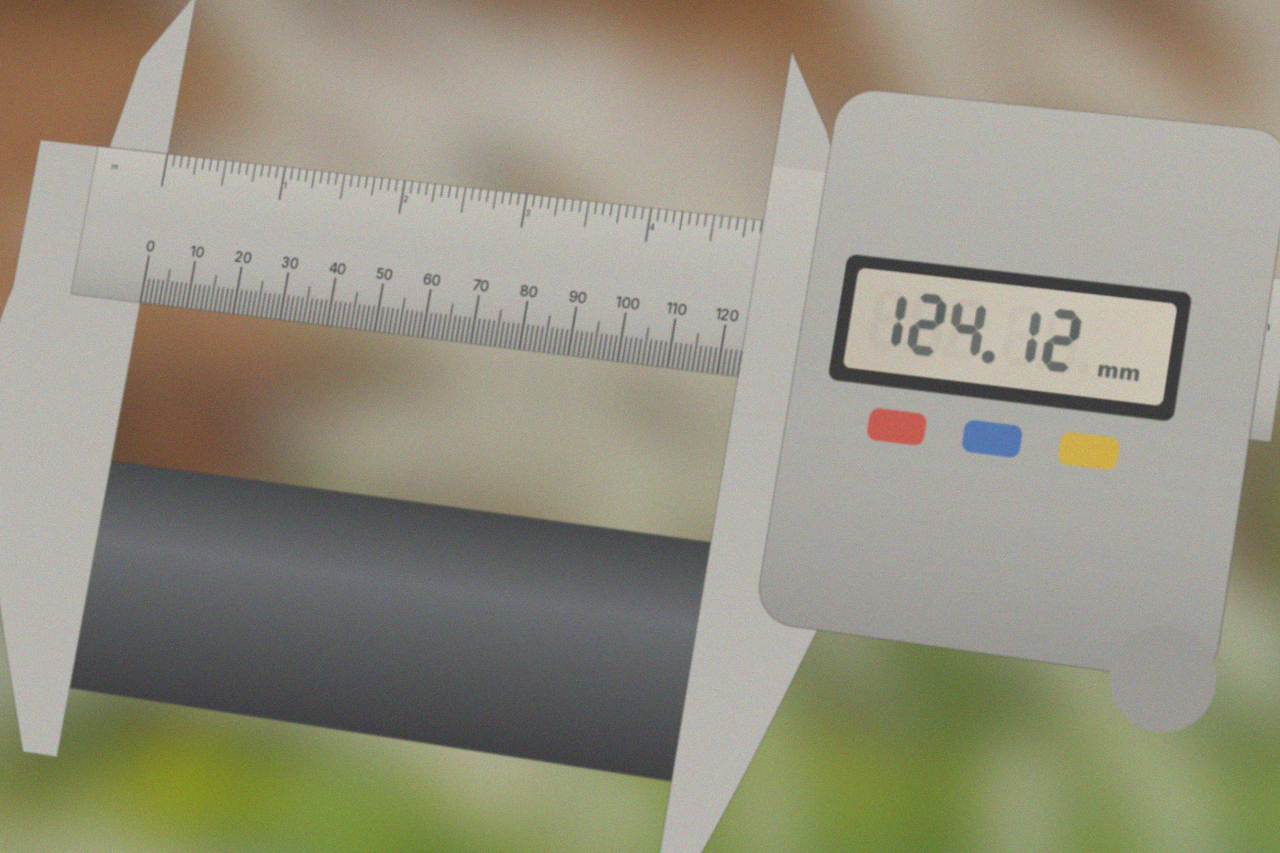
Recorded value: 124.12,mm
